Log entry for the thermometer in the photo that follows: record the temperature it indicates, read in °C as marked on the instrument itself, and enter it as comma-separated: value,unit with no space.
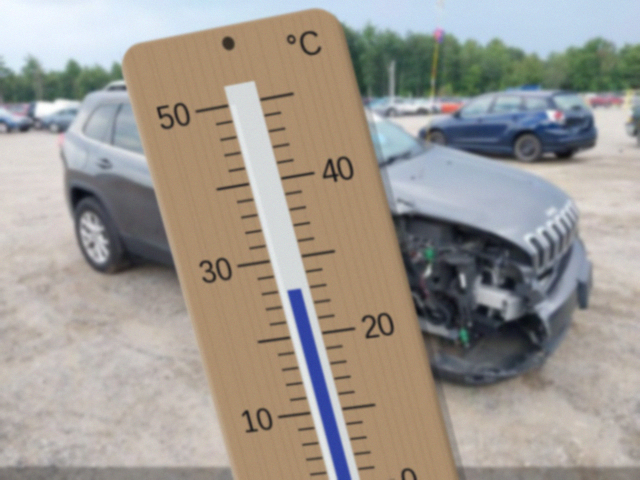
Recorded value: 26,°C
